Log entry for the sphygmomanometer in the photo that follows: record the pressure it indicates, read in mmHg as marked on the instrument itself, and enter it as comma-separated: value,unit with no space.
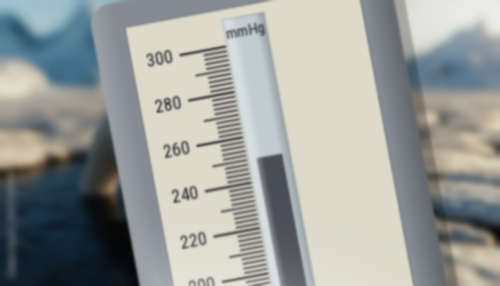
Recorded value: 250,mmHg
